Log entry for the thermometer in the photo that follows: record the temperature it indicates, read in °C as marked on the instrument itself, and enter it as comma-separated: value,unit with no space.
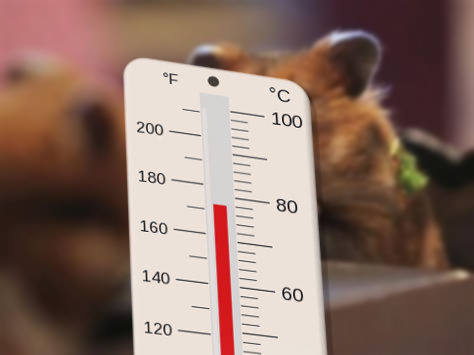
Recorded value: 78,°C
